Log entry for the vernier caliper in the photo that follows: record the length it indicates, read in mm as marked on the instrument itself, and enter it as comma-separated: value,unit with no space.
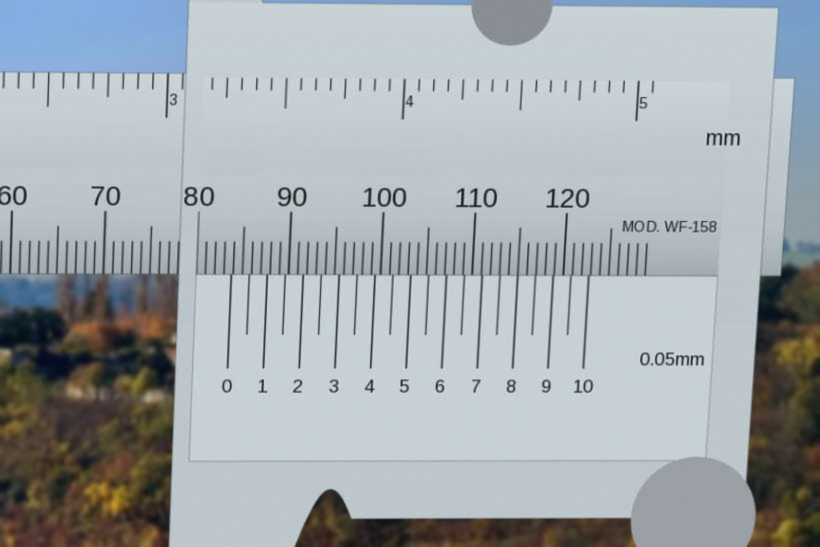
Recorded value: 83.8,mm
